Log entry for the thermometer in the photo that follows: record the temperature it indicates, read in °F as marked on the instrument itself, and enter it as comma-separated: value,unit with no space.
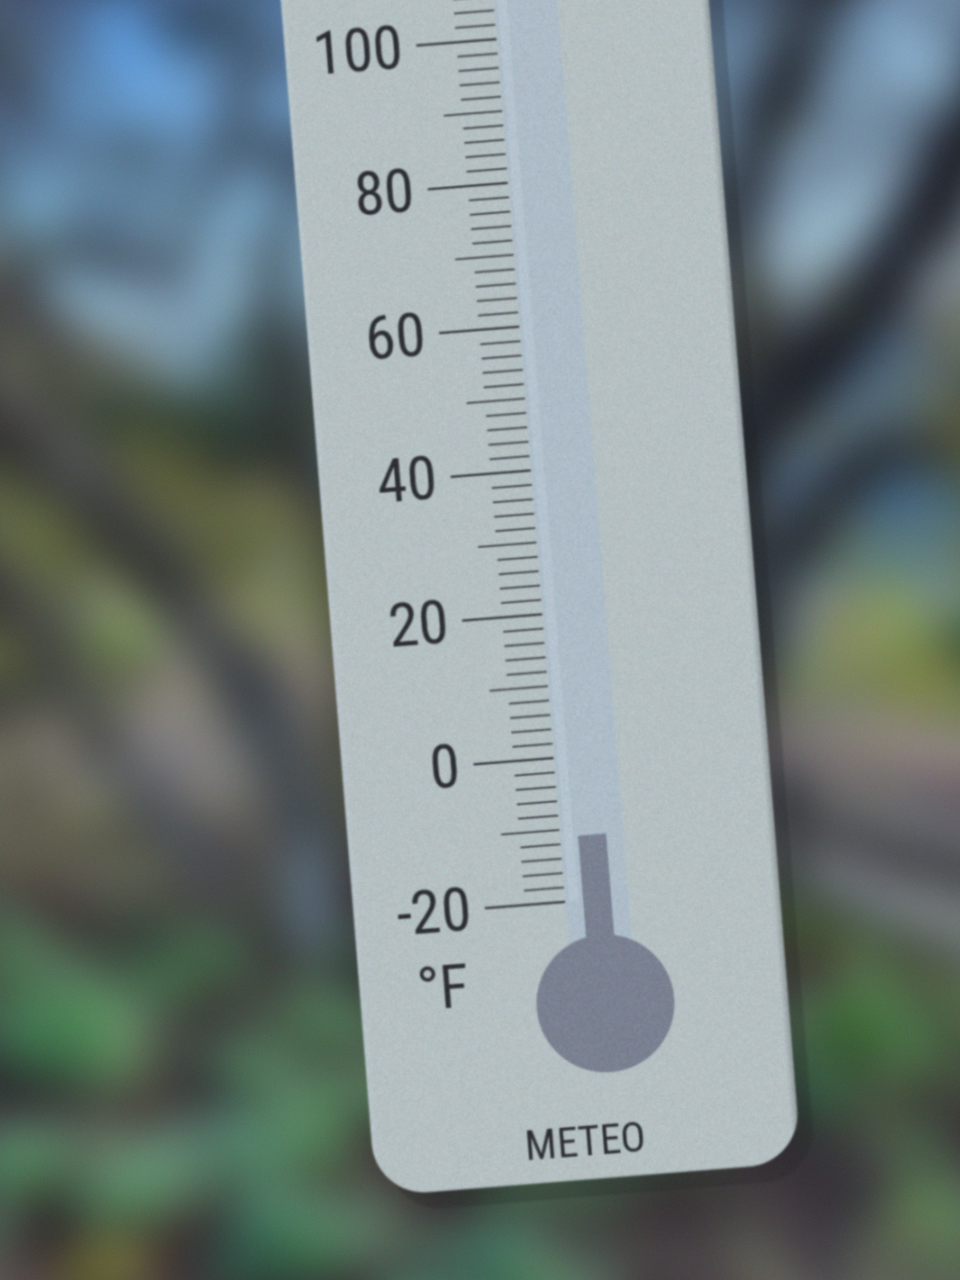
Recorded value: -11,°F
